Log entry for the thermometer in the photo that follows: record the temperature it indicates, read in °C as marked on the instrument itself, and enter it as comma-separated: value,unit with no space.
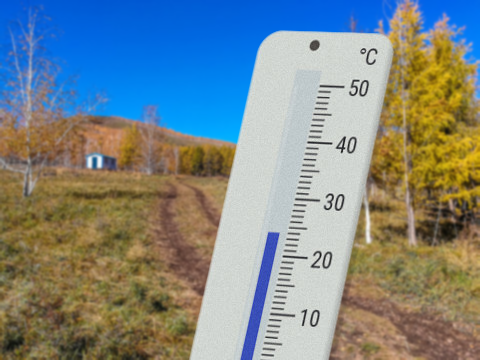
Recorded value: 24,°C
